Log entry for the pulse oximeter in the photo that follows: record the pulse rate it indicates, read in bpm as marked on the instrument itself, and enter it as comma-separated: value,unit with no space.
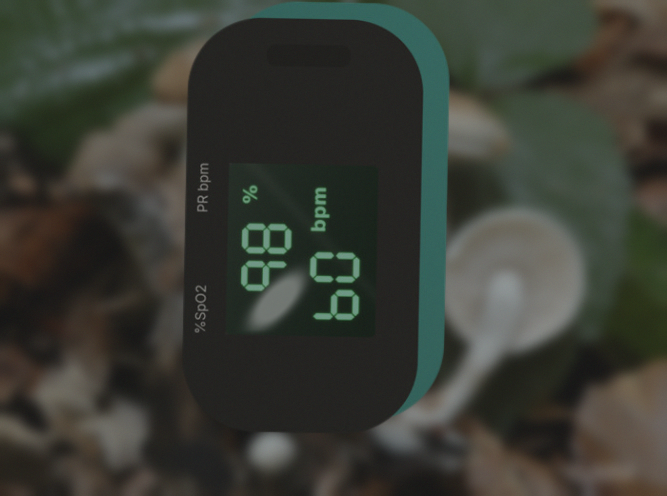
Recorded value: 60,bpm
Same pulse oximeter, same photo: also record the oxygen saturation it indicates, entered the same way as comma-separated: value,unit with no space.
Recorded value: 98,%
